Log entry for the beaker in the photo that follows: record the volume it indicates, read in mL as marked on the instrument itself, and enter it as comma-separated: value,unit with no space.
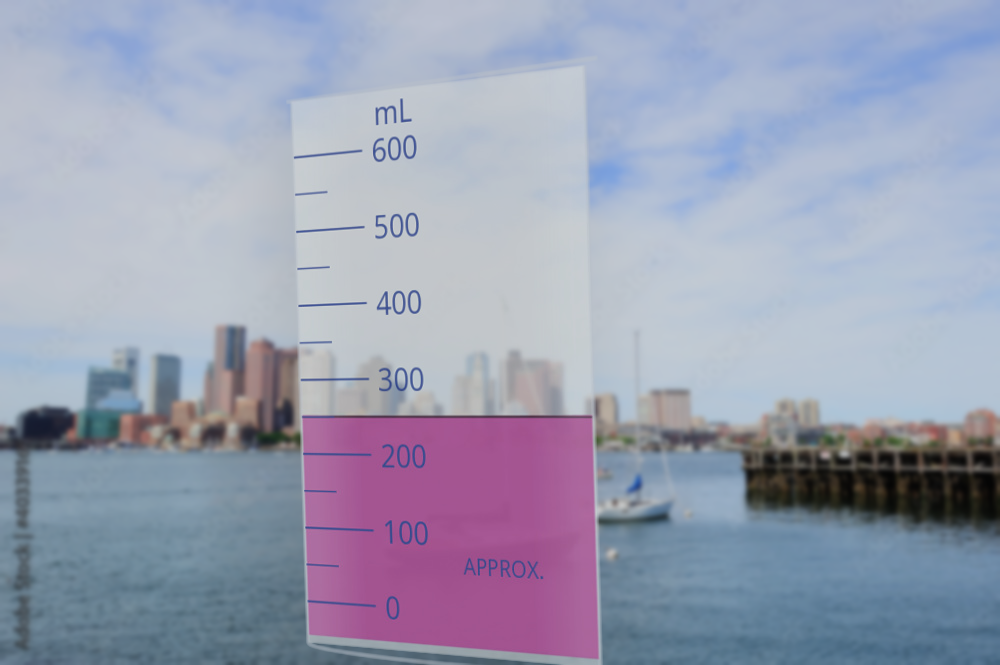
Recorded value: 250,mL
